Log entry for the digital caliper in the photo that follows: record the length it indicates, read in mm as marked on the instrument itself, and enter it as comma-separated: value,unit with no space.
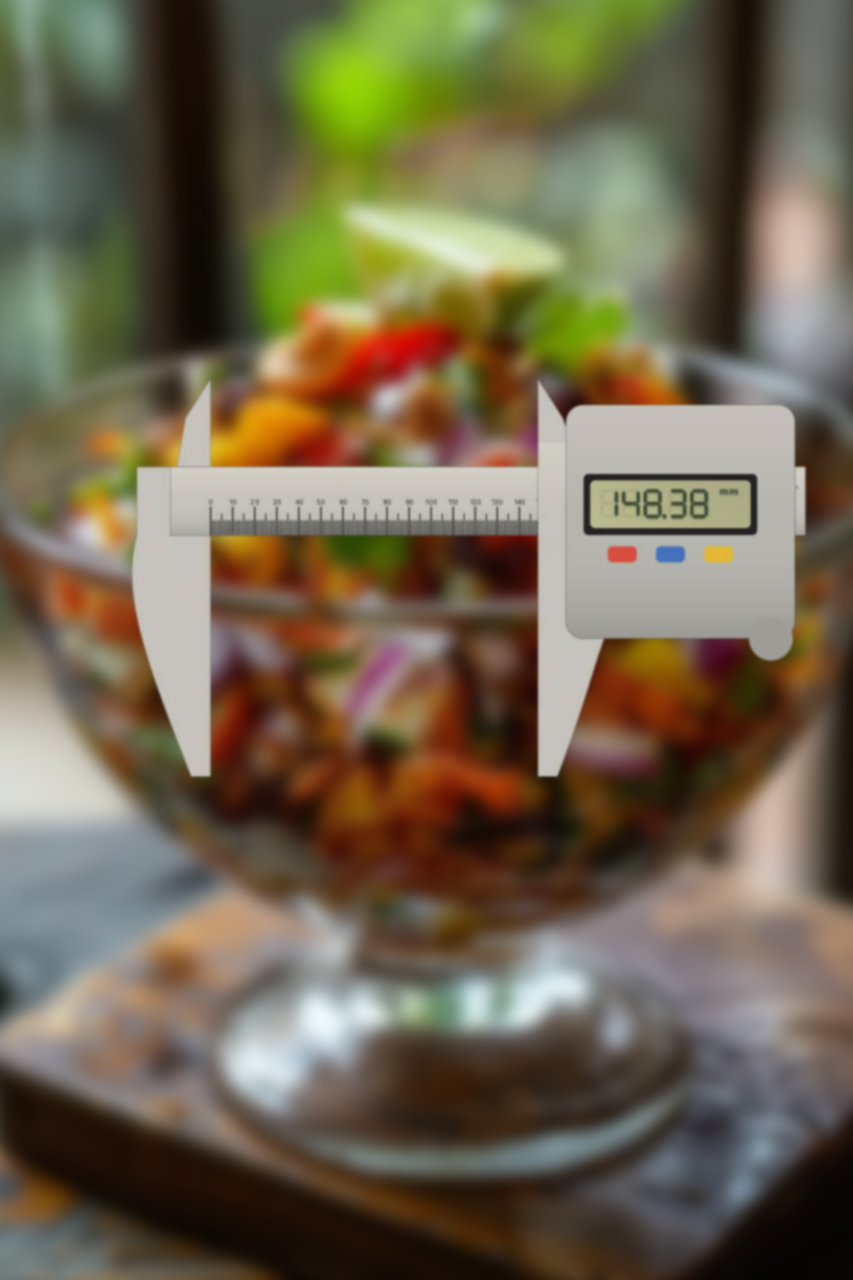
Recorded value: 148.38,mm
